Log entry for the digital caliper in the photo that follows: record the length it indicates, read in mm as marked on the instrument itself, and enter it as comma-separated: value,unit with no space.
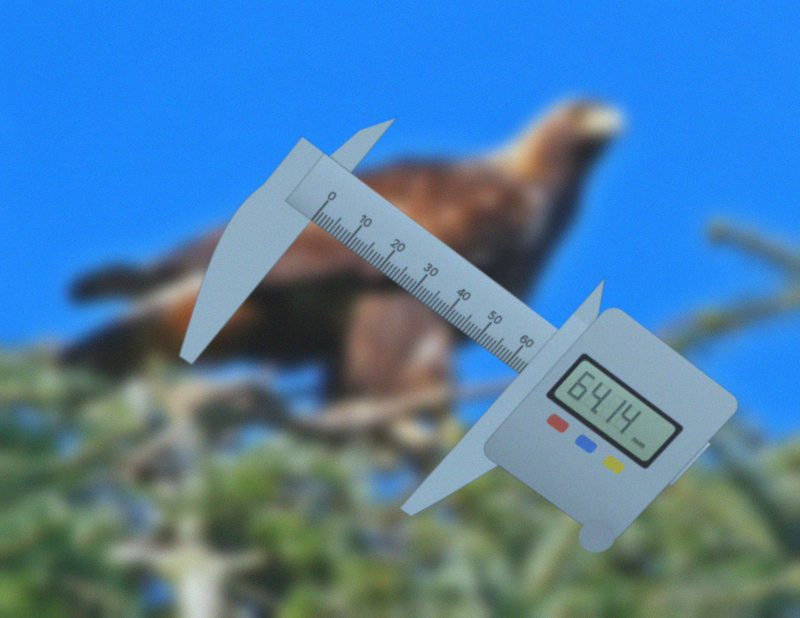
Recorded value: 64.14,mm
